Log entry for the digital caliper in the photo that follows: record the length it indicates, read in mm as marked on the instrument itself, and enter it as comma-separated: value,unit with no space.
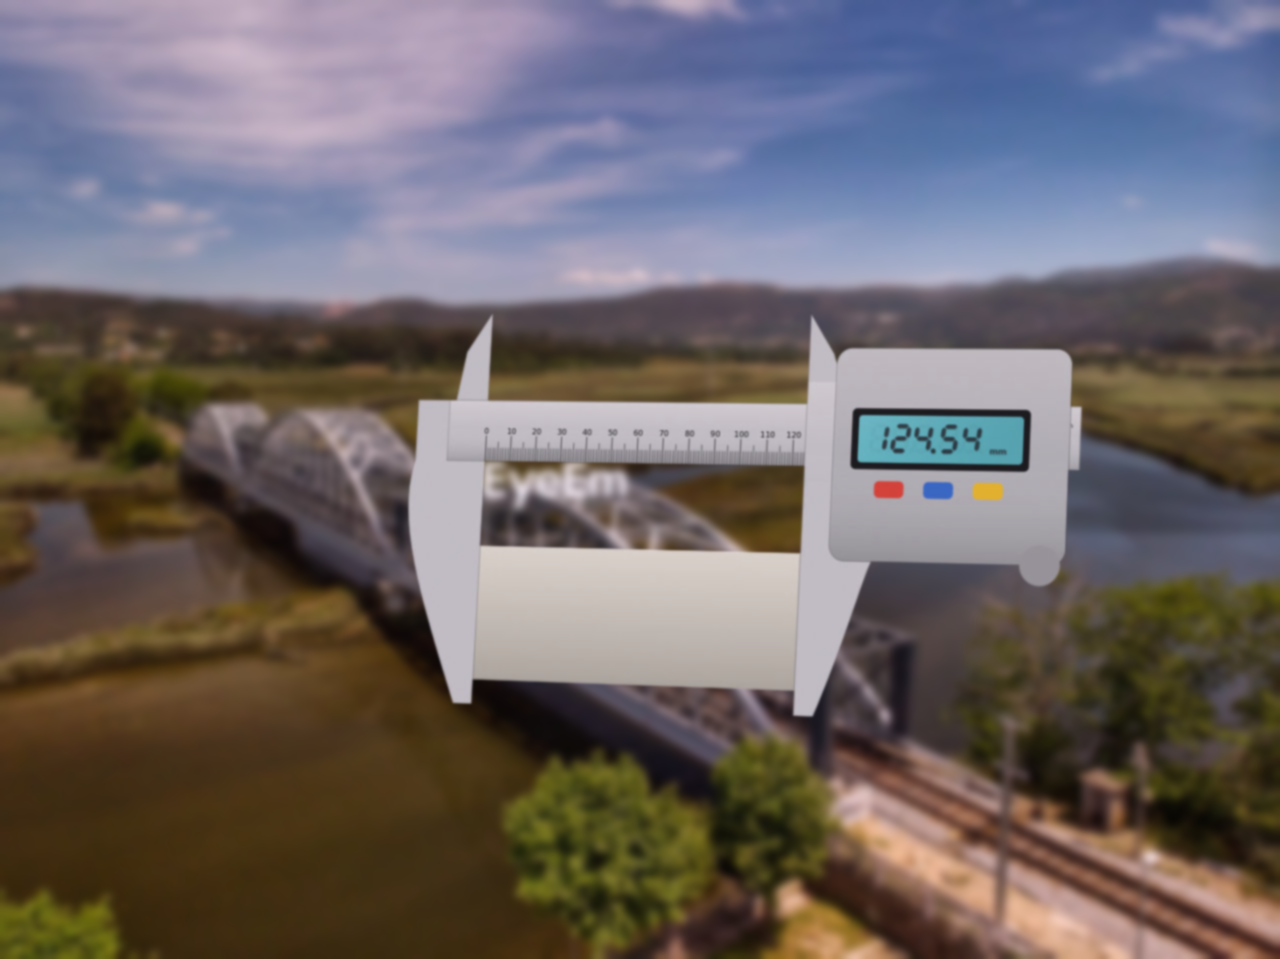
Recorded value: 124.54,mm
